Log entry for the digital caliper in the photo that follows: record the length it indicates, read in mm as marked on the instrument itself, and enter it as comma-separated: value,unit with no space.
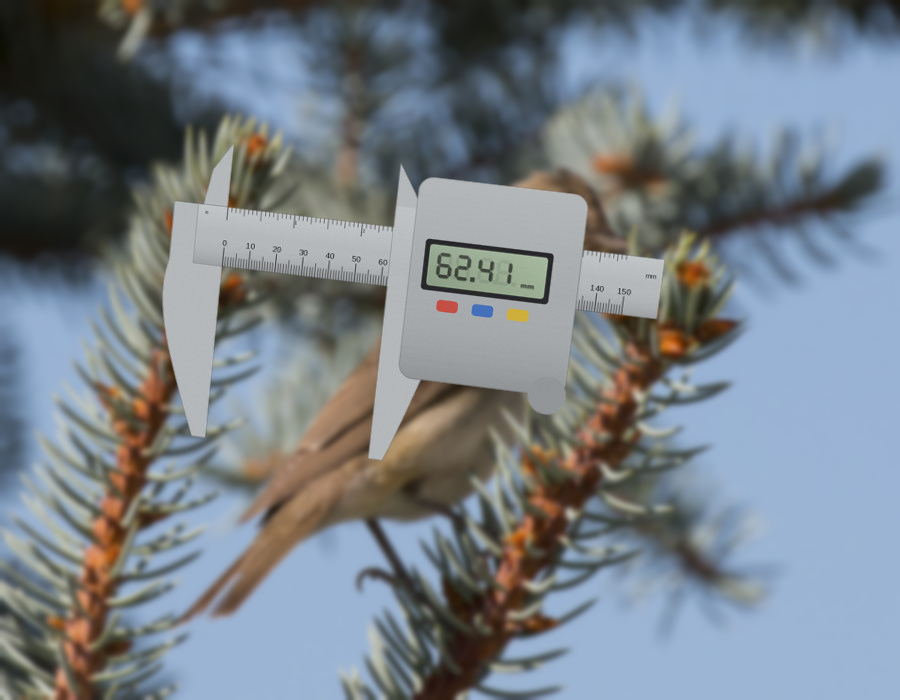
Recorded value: 62.41,mm
